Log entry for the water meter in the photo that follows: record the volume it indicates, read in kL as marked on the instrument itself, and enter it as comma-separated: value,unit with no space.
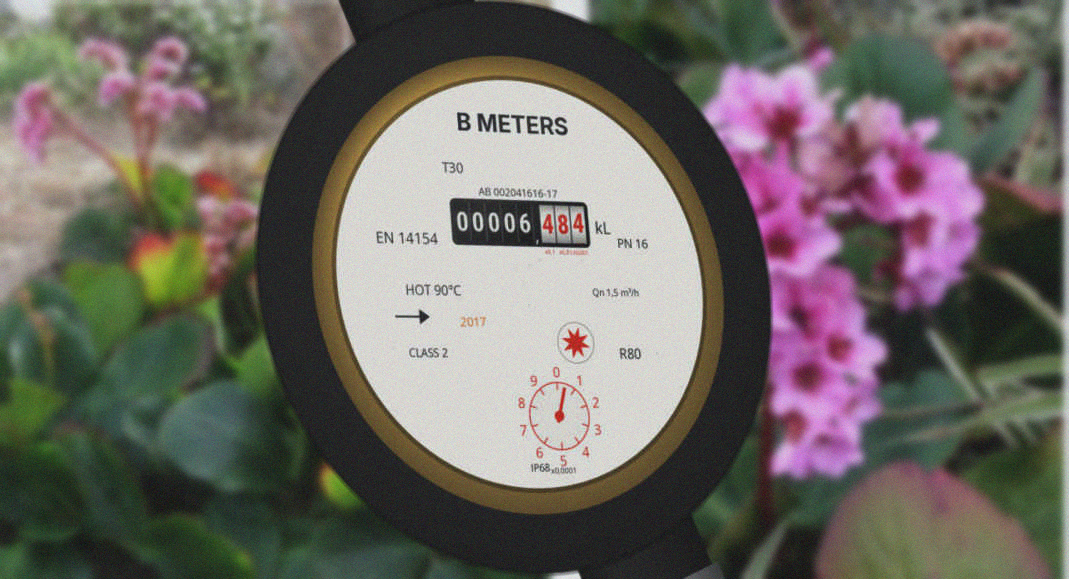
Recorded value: 6.4840,kL
